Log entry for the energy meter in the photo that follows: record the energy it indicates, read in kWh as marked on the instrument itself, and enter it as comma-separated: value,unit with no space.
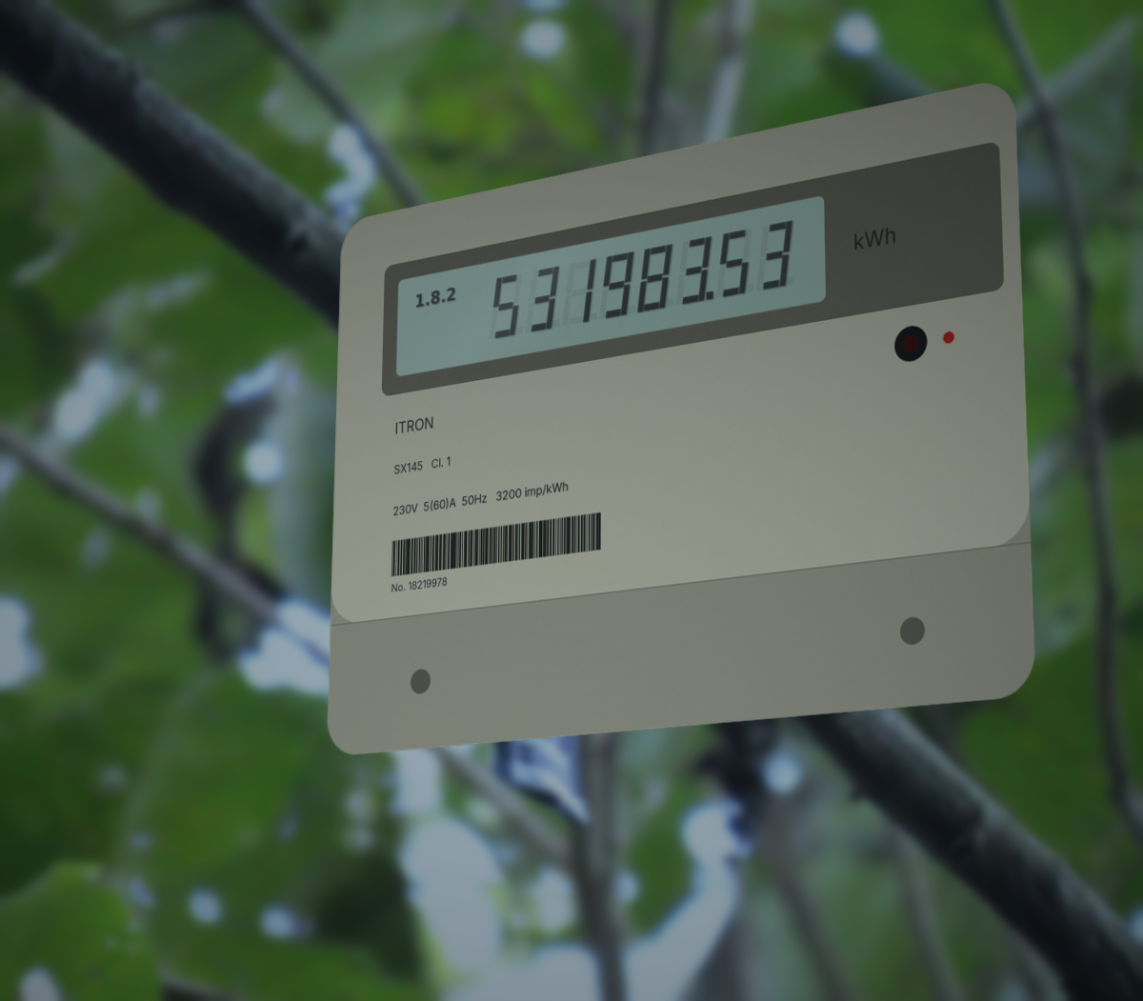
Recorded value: 531983.53,kWh
